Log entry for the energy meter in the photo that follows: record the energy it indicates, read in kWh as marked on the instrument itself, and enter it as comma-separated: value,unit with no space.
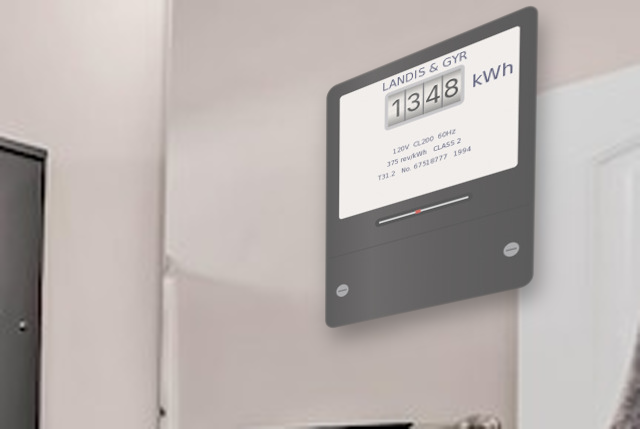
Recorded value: 1348,kWh
